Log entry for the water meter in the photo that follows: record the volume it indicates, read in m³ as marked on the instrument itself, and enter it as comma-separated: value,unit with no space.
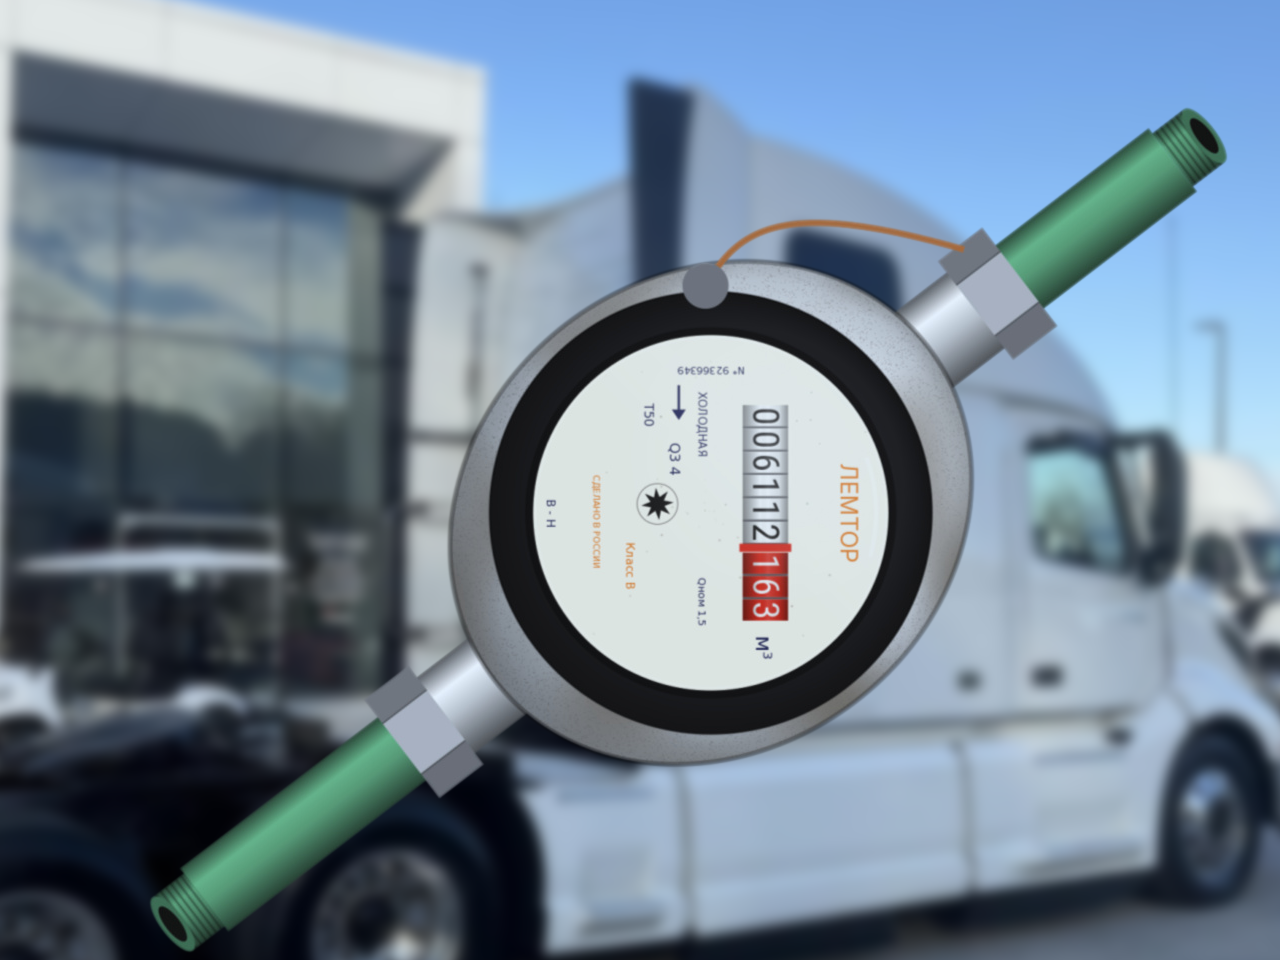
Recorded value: 6112.163,m³
